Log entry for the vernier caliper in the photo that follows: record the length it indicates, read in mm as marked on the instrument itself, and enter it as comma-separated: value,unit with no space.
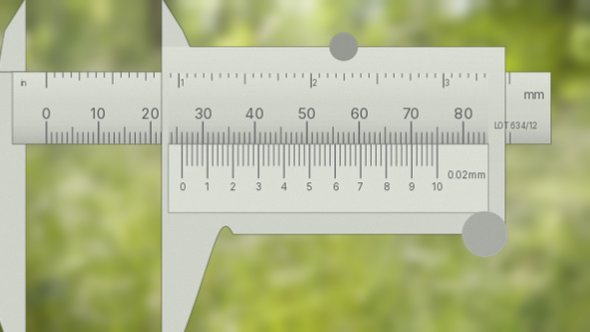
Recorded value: 26.0,mm
